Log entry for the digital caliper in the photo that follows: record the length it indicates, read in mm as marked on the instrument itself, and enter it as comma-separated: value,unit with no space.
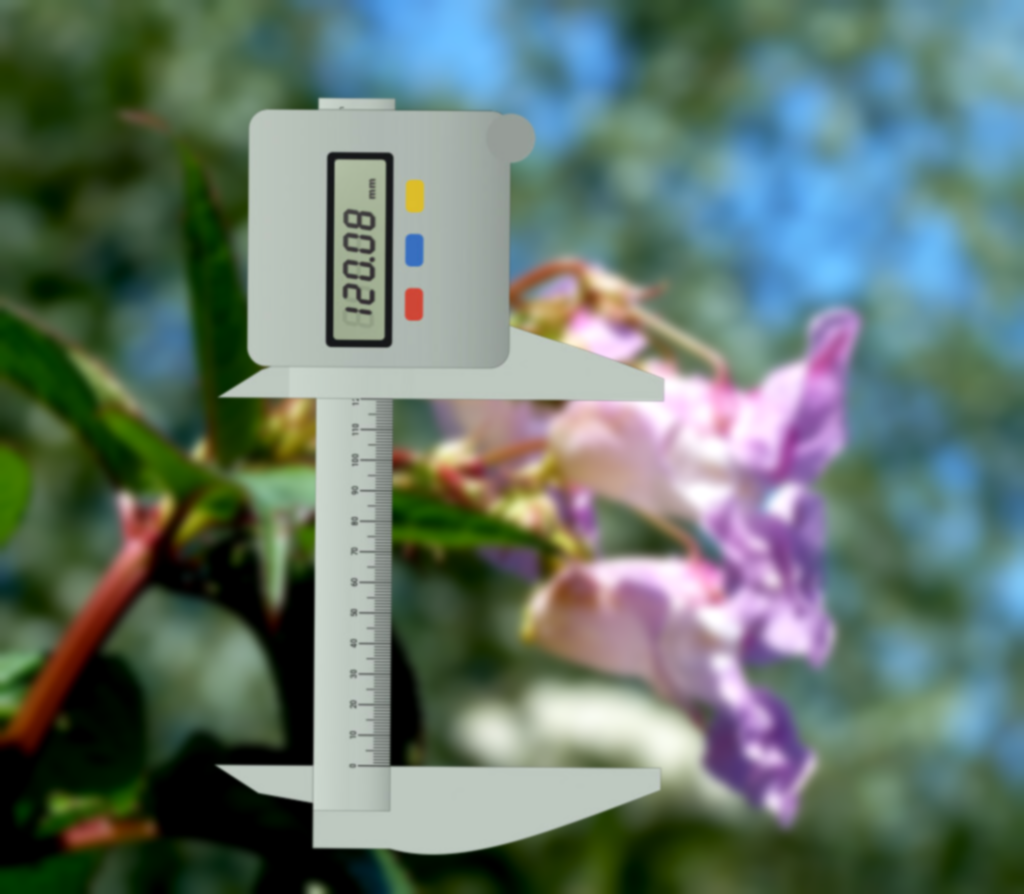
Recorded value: 120.08,mm
